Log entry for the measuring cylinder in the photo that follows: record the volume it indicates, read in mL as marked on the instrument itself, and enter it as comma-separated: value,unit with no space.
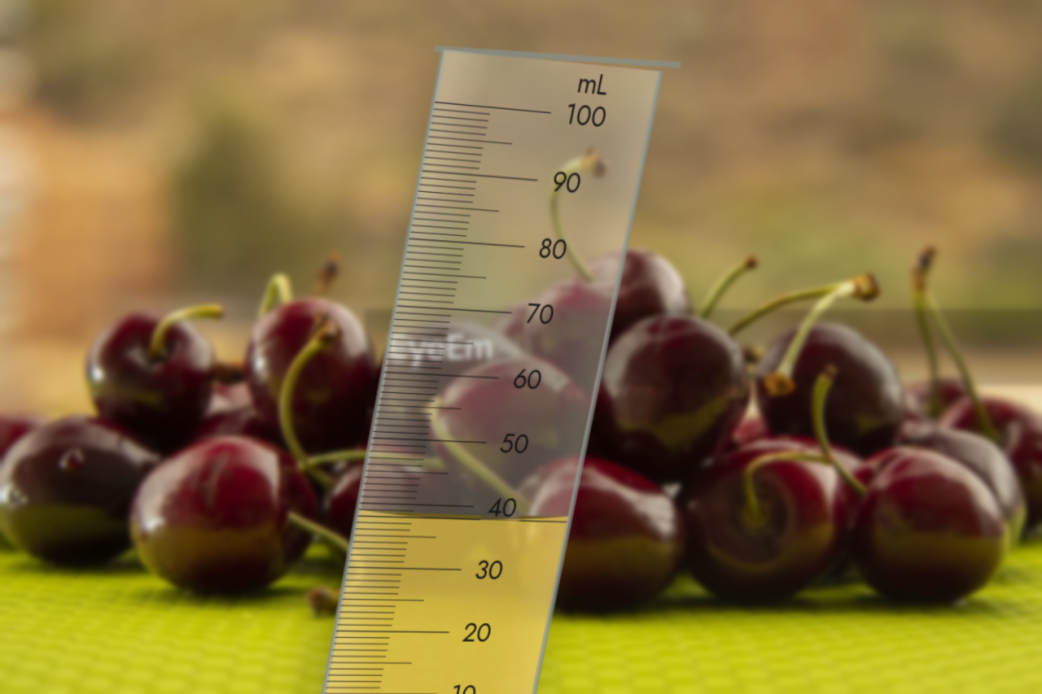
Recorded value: 38,mL
